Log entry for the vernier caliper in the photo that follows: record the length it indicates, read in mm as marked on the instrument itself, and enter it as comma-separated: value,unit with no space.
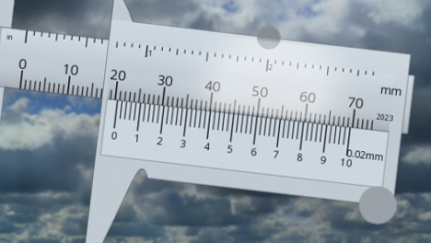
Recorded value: 20.5,mm
